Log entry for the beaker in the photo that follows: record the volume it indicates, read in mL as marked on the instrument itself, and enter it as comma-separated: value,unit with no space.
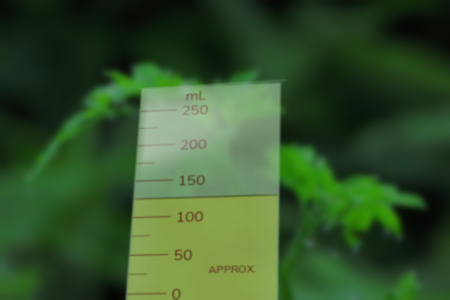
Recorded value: 125,mL
